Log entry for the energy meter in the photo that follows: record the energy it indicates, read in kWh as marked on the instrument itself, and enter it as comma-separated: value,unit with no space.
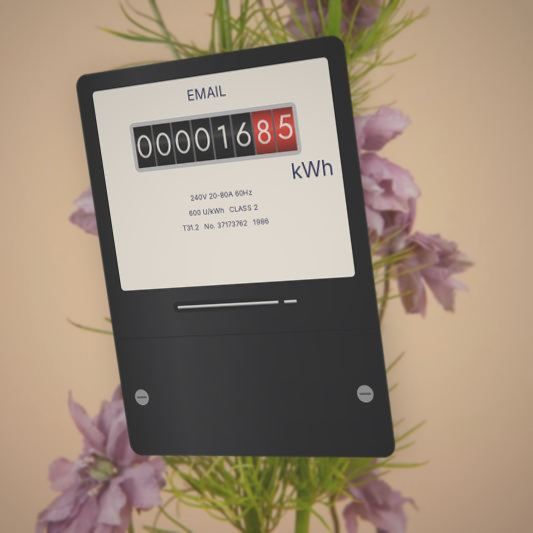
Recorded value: 16.85,kWh
